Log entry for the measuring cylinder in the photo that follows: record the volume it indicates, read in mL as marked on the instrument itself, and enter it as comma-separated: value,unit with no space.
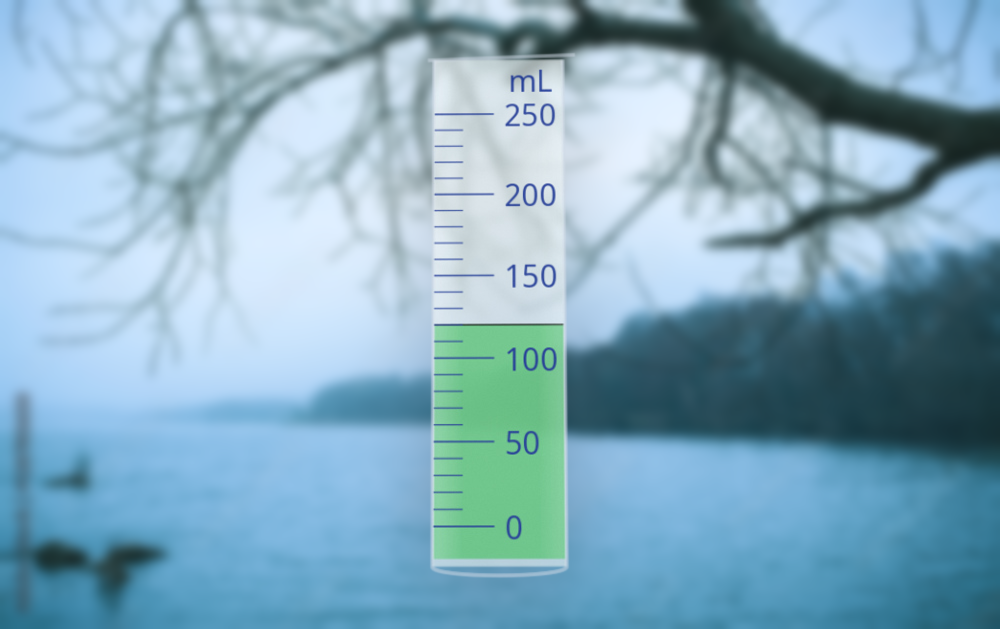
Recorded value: 120,mL
